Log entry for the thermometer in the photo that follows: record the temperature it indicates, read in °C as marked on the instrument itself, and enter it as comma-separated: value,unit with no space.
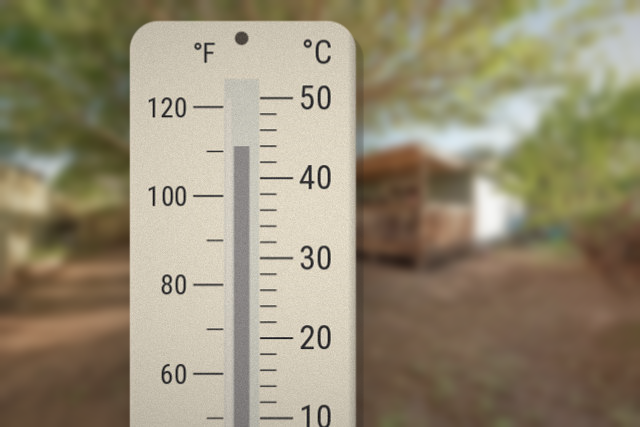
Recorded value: 44,°C
